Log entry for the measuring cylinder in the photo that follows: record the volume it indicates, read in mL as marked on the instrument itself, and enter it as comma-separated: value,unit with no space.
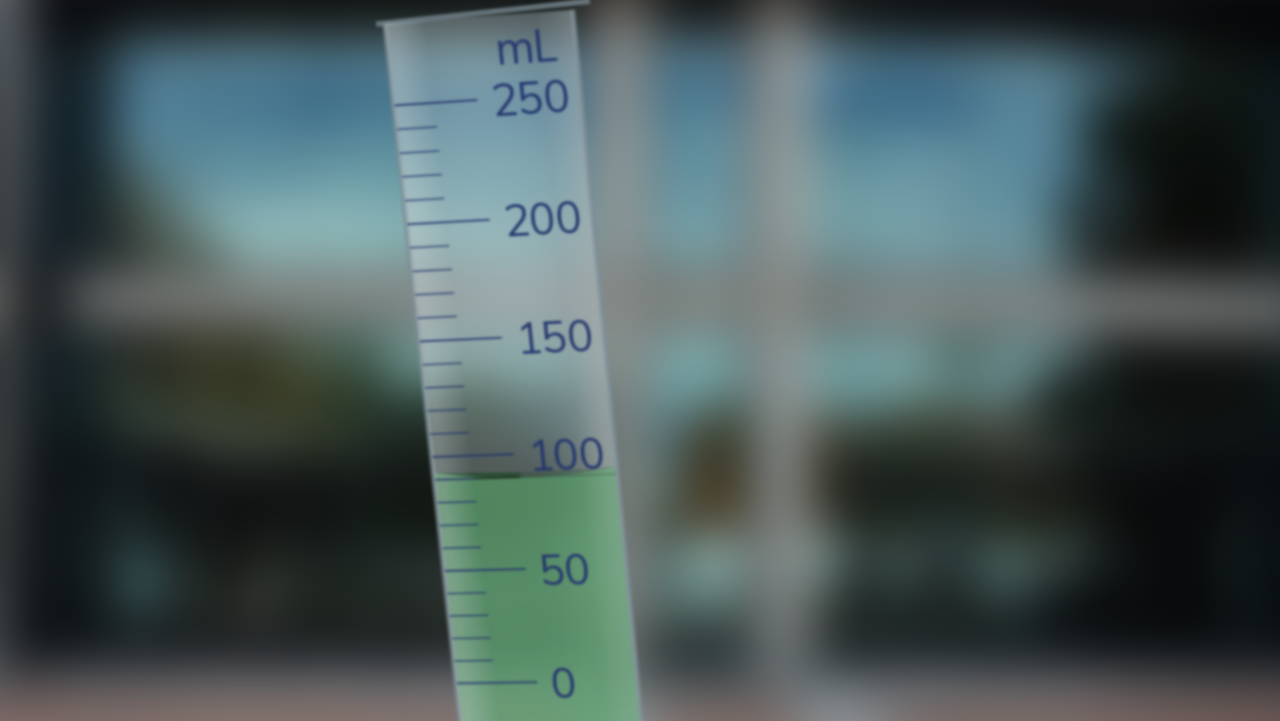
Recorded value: 90,mL
